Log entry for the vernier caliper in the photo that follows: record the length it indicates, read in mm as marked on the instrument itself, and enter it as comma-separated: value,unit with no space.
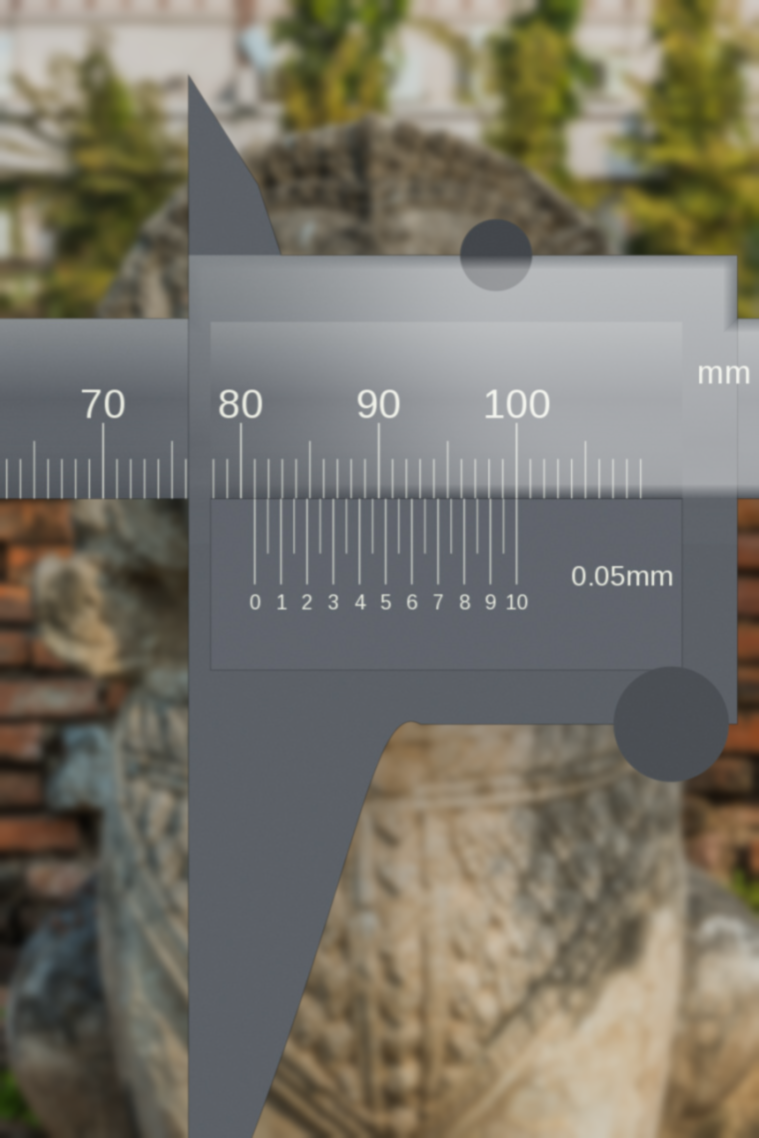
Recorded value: 81.0,mm
